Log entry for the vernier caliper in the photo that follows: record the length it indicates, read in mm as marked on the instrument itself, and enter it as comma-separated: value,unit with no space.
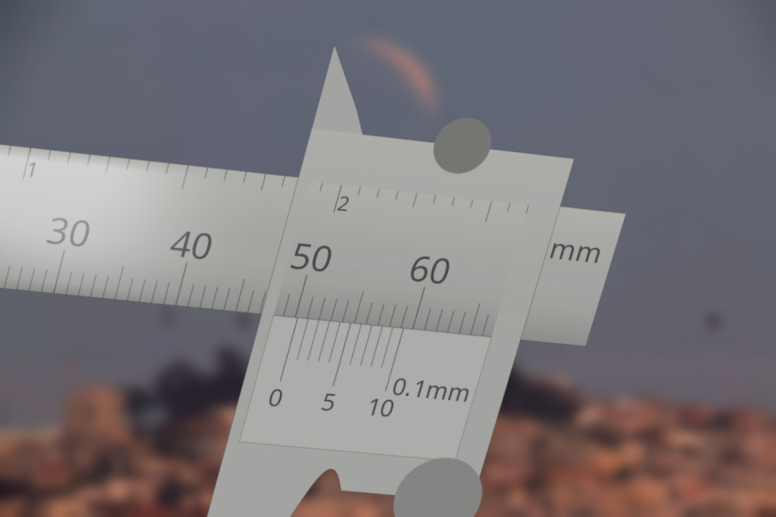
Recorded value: 50.2,mm
